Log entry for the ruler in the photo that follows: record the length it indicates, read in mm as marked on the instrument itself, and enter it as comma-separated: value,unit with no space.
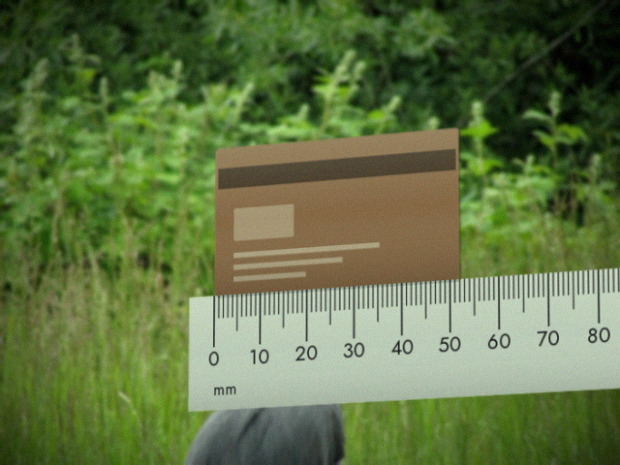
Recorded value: 52,mm
